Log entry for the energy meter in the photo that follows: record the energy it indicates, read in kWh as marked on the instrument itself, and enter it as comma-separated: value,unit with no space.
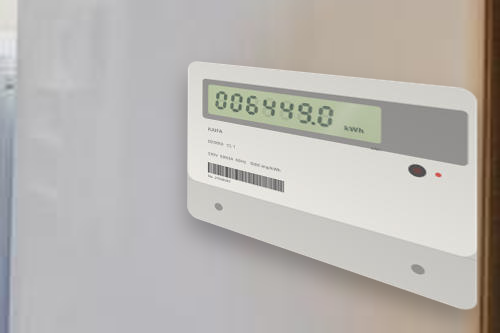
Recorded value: 6449.0,kWh
